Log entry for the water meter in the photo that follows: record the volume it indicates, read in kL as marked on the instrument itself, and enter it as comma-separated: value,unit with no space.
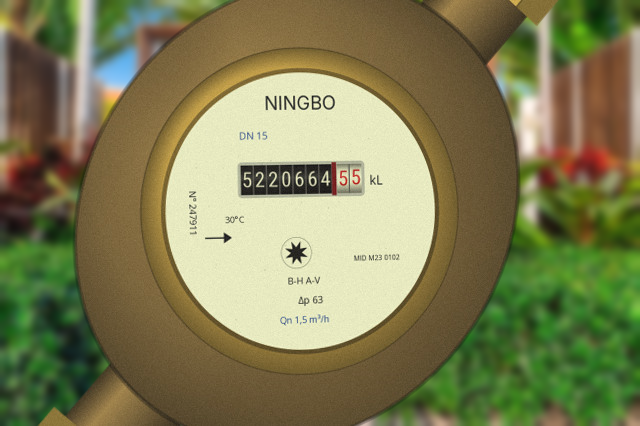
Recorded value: 5220664.55,kL
